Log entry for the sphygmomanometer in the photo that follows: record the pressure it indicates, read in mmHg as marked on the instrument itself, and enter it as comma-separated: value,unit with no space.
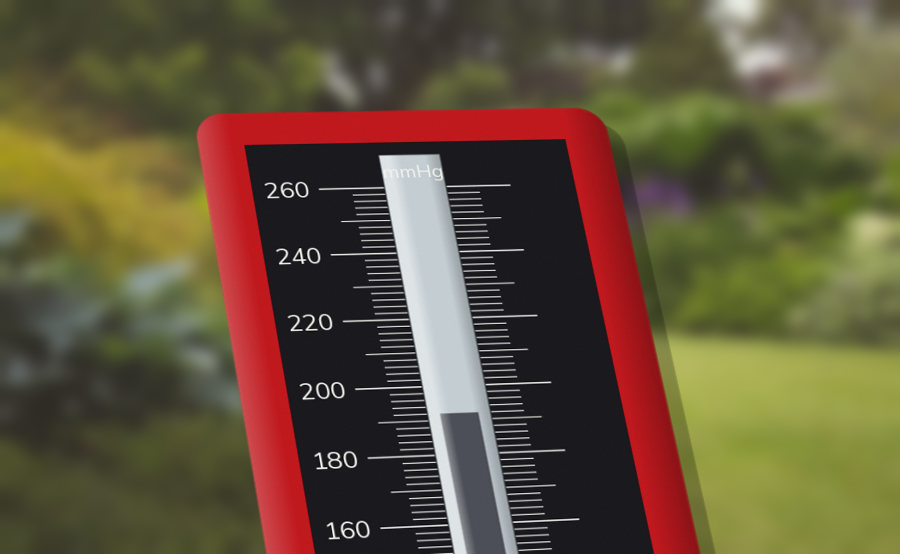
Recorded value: 192,mmHg
